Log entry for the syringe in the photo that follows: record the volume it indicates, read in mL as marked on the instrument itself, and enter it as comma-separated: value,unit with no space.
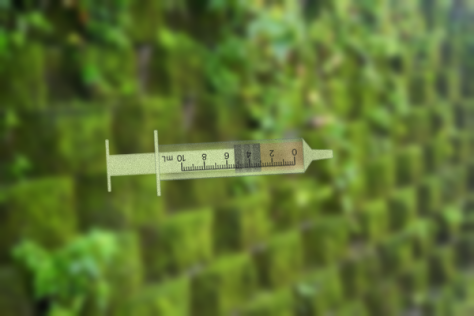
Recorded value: 3,mL
